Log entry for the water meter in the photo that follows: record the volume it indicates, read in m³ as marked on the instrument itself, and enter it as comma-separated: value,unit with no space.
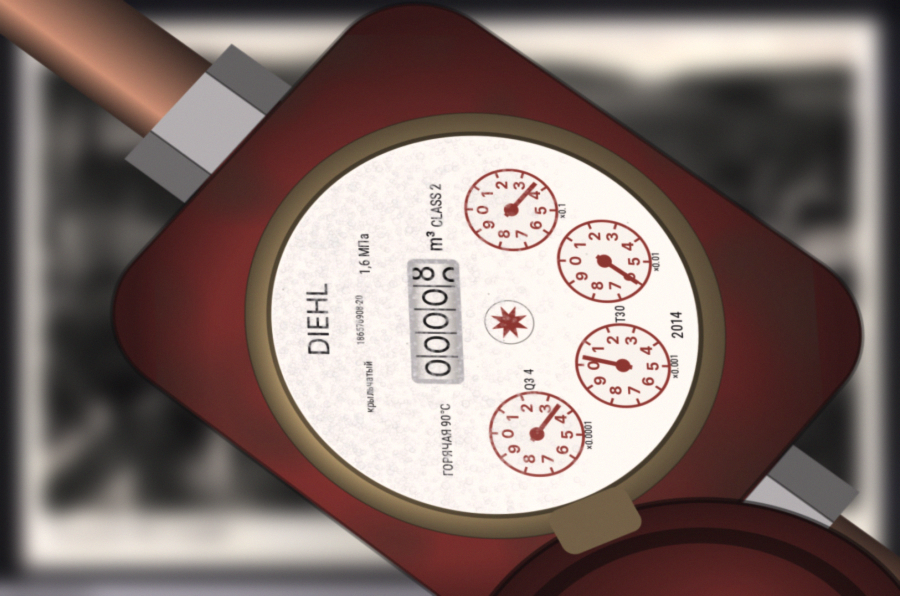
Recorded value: 8.3603,m³
